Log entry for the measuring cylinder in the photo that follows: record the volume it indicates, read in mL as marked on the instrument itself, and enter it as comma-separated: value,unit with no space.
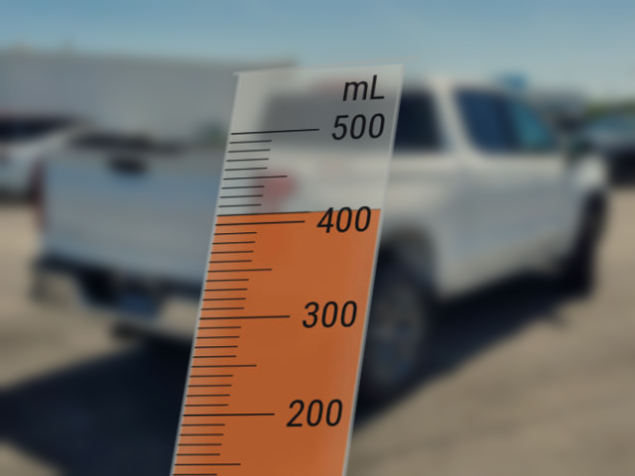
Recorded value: 410,mL
